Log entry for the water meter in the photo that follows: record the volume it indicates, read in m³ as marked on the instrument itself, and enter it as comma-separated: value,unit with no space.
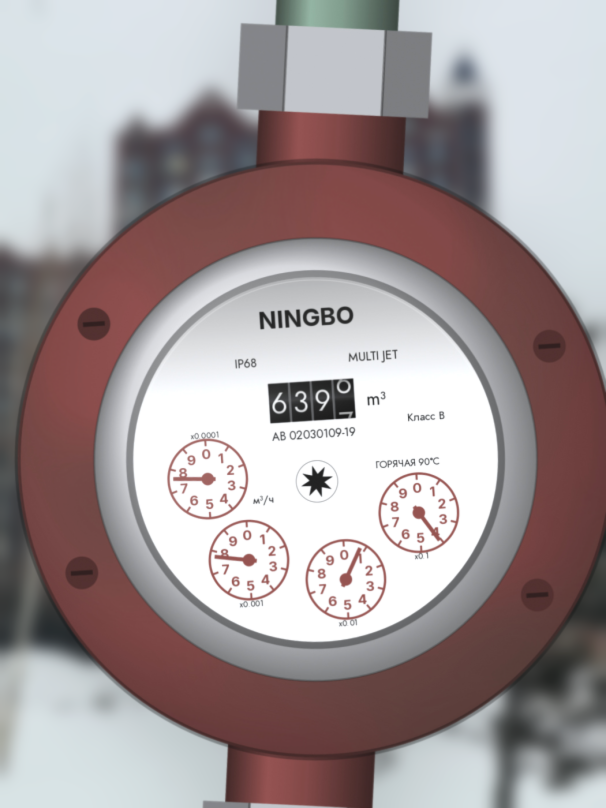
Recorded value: 6396.4077,m³
